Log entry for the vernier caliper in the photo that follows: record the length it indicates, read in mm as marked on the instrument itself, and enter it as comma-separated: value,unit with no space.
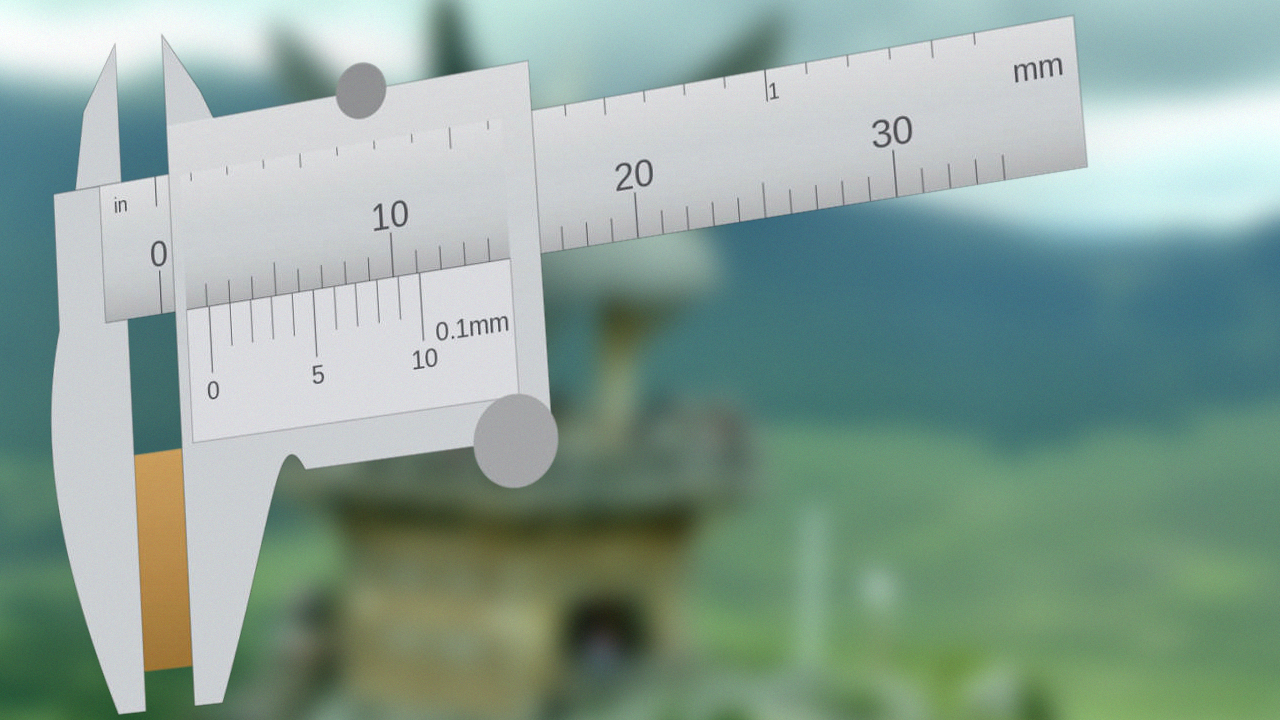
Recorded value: 2.1,mm
